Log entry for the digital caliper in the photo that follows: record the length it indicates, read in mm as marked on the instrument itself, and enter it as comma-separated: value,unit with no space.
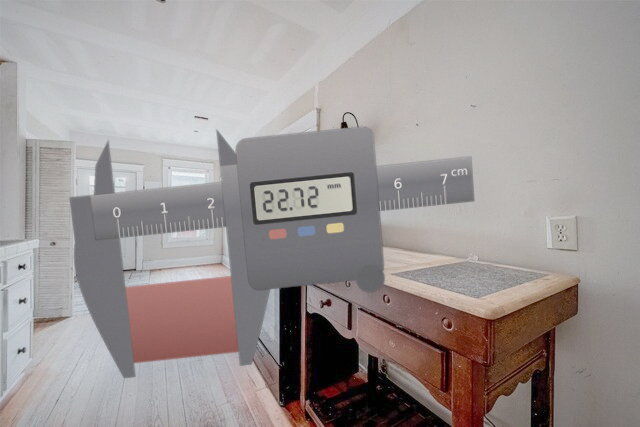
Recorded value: 22.72,mm
